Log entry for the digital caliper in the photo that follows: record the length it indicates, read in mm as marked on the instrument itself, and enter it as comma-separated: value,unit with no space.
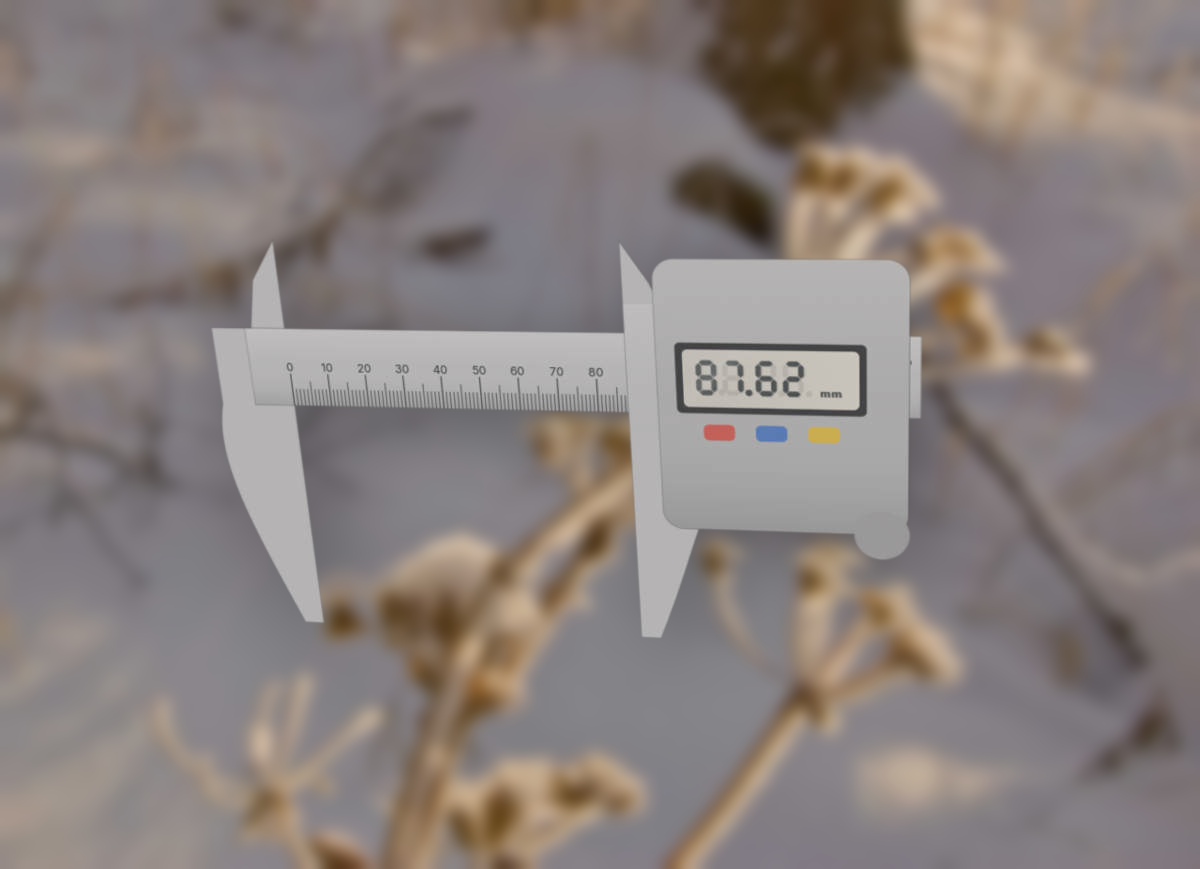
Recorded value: 87.62,mm
